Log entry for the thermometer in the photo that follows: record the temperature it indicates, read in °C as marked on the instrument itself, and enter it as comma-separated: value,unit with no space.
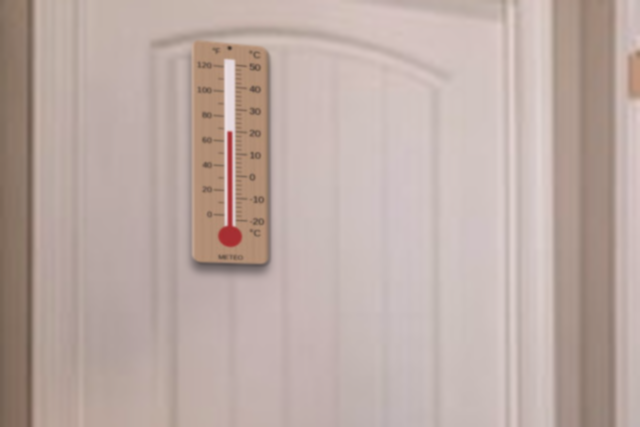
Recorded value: 20,°C
